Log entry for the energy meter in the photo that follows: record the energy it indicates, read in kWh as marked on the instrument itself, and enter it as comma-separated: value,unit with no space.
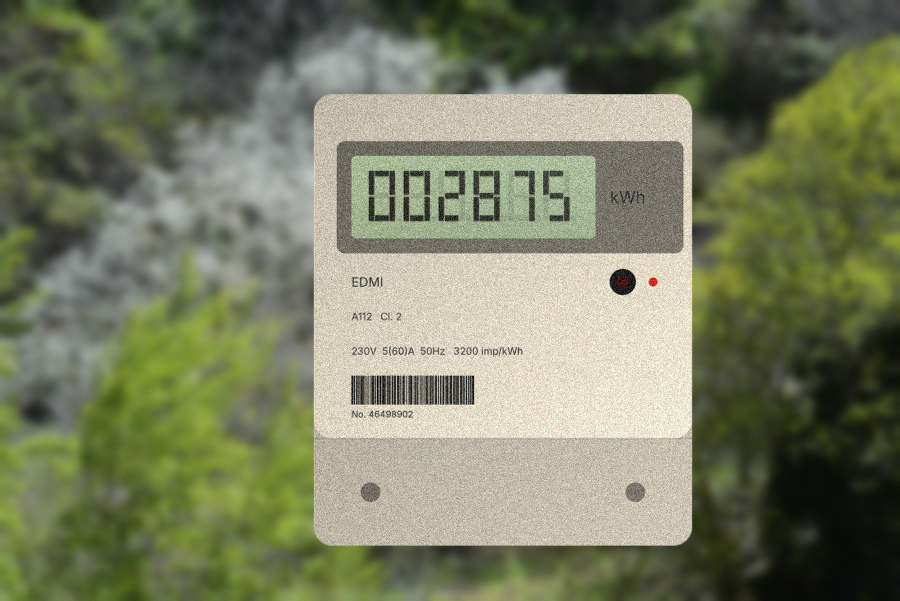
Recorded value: 2875,kWh
